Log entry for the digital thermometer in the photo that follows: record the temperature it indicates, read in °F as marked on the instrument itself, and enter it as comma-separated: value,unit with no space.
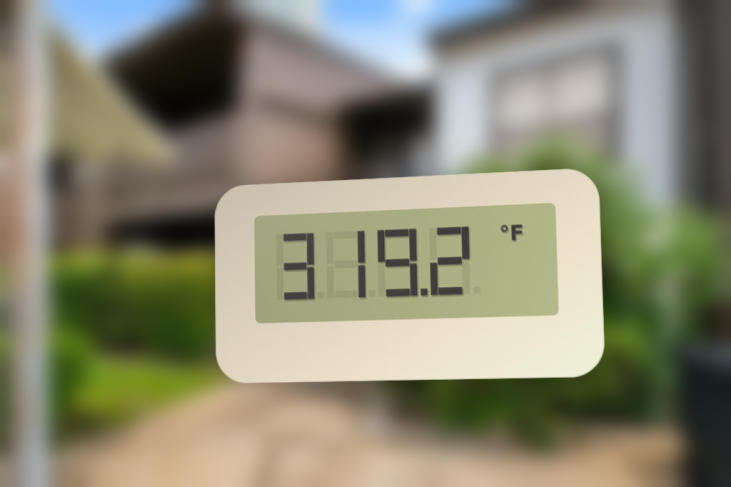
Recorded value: 319.2,°F
